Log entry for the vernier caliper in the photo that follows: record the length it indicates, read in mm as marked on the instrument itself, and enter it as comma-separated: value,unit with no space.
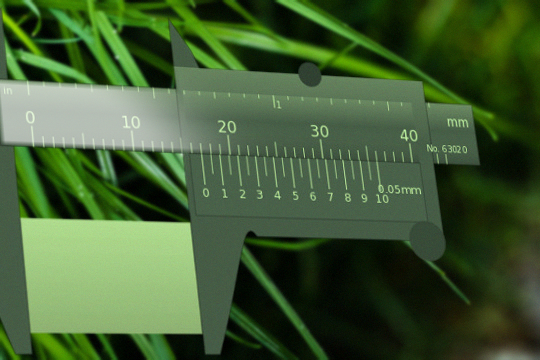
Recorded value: 17.0,mm
